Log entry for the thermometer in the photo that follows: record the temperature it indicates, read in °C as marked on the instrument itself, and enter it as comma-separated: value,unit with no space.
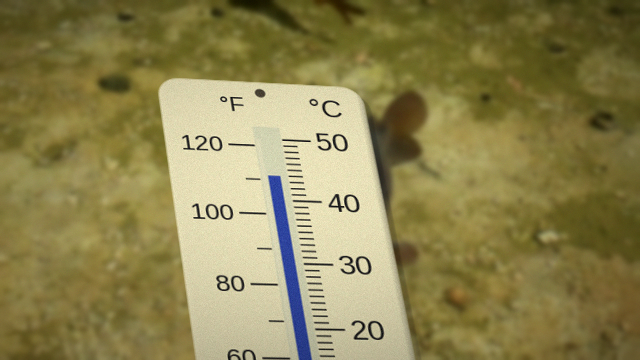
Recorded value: 44,°C
